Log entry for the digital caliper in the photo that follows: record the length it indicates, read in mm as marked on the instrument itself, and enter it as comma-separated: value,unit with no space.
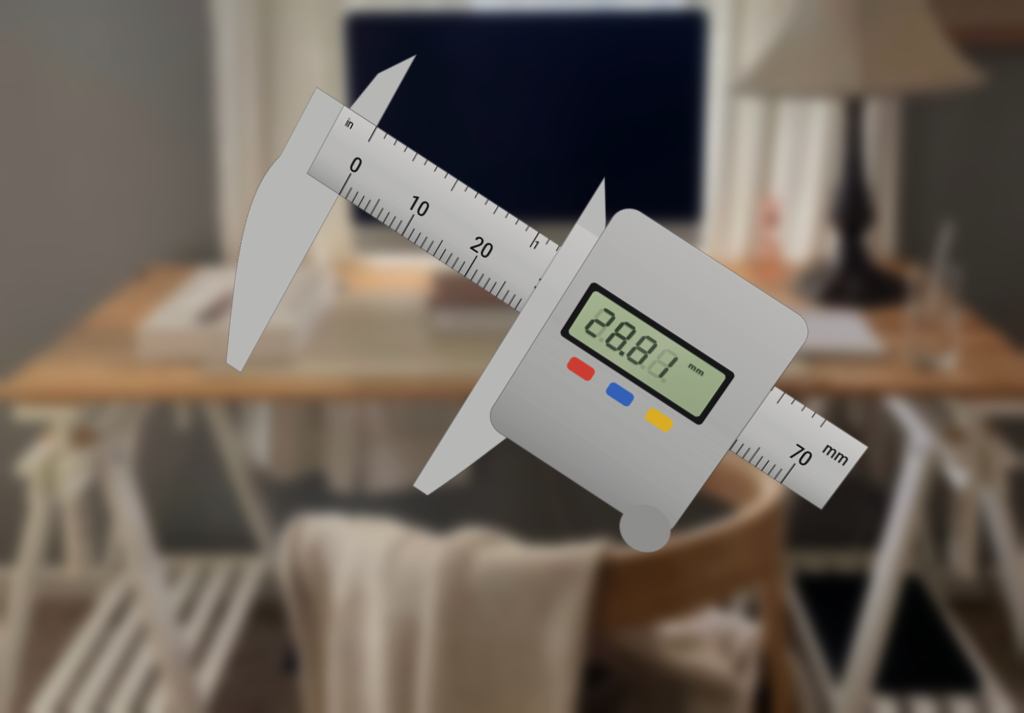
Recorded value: 28.81,mm
